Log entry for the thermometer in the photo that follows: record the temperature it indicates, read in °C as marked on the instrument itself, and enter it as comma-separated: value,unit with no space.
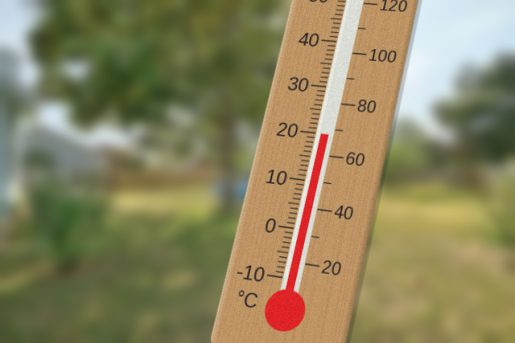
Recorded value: 20,°C
